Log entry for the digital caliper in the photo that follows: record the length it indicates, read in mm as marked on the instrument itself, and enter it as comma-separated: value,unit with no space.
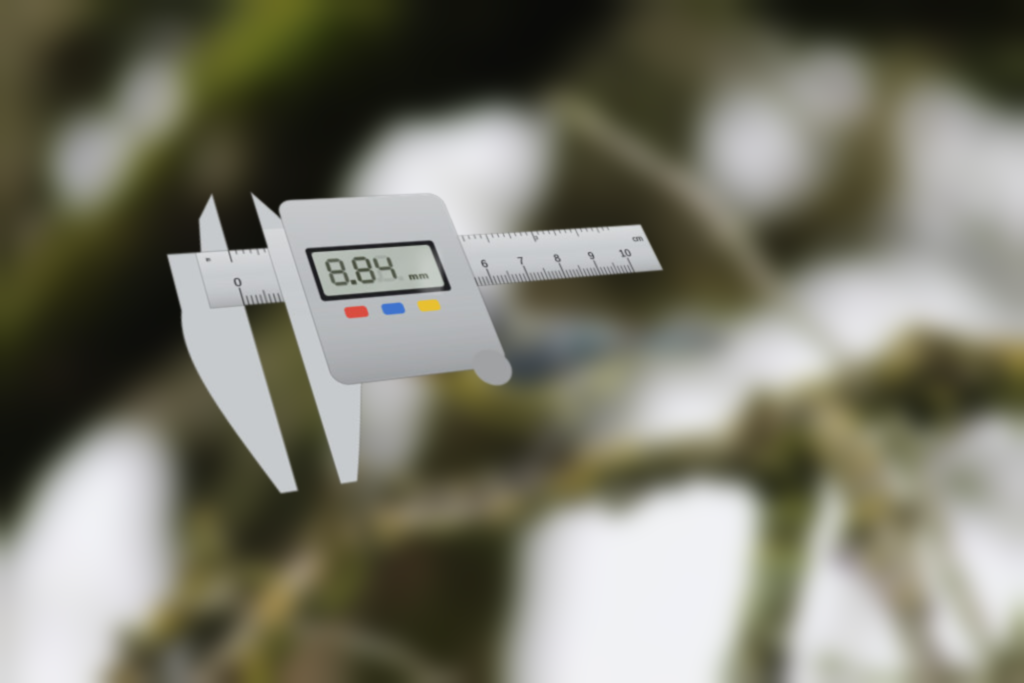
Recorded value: 8.84,mm
